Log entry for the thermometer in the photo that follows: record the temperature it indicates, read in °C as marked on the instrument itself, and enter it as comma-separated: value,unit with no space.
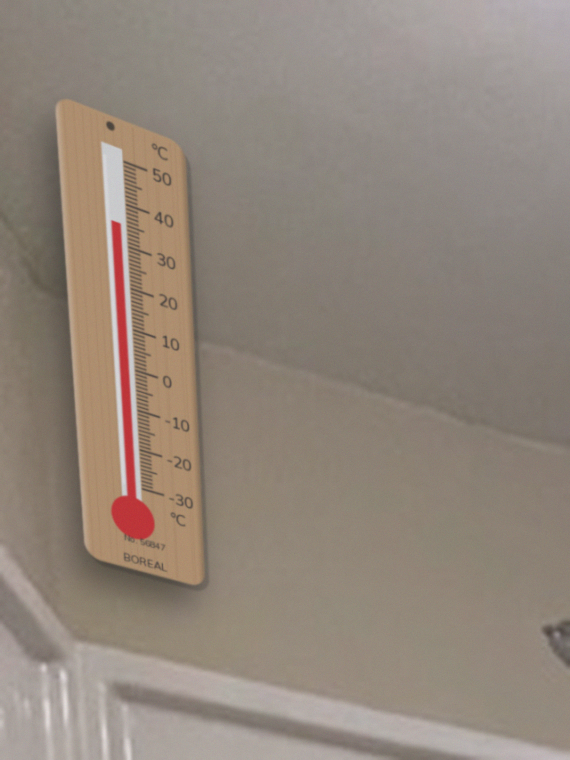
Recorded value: 35,°C
